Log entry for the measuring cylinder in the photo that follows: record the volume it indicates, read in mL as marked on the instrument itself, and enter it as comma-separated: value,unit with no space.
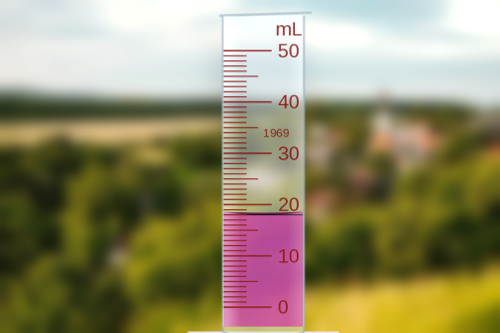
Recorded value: 18,mL
